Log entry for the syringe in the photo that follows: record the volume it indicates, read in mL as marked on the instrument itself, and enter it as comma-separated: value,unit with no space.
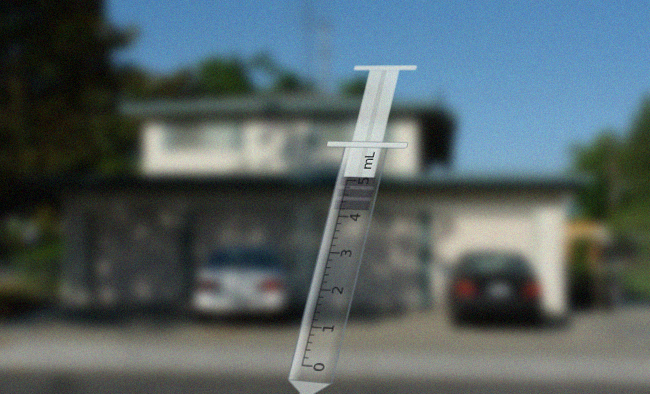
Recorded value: 4.2,mL
